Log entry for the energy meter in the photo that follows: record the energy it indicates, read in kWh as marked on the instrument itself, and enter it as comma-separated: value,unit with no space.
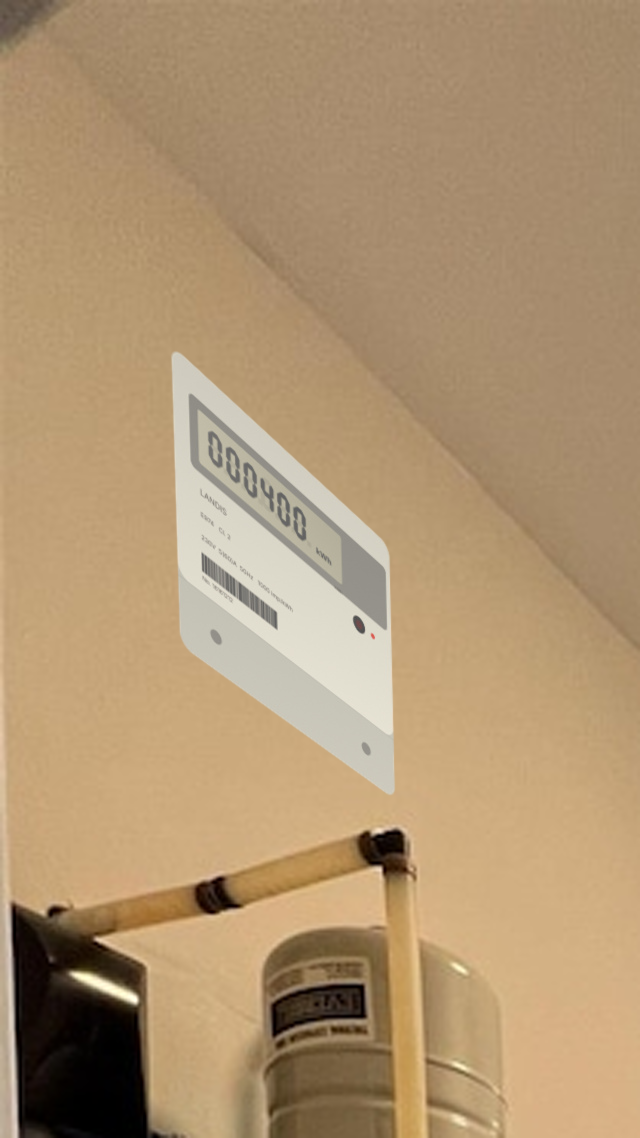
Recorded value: 400,kWh
